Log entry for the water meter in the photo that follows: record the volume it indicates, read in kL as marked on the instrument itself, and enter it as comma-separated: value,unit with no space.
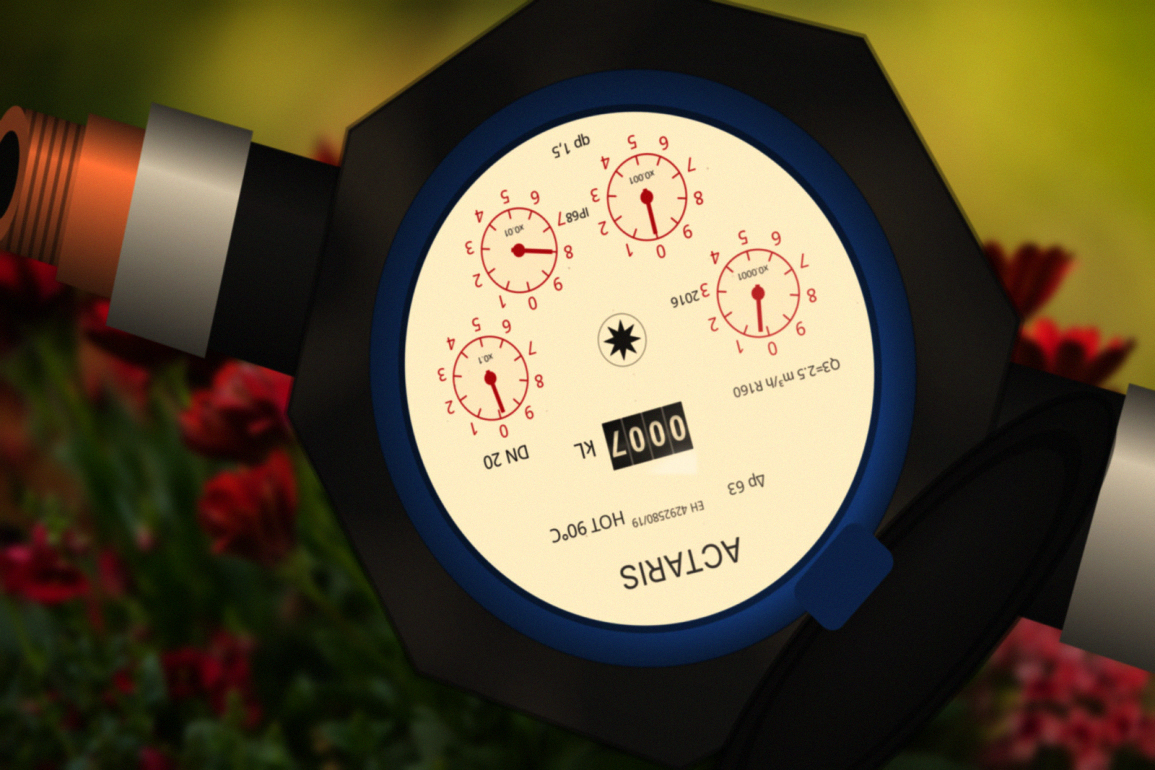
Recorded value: 6.9800,kL
